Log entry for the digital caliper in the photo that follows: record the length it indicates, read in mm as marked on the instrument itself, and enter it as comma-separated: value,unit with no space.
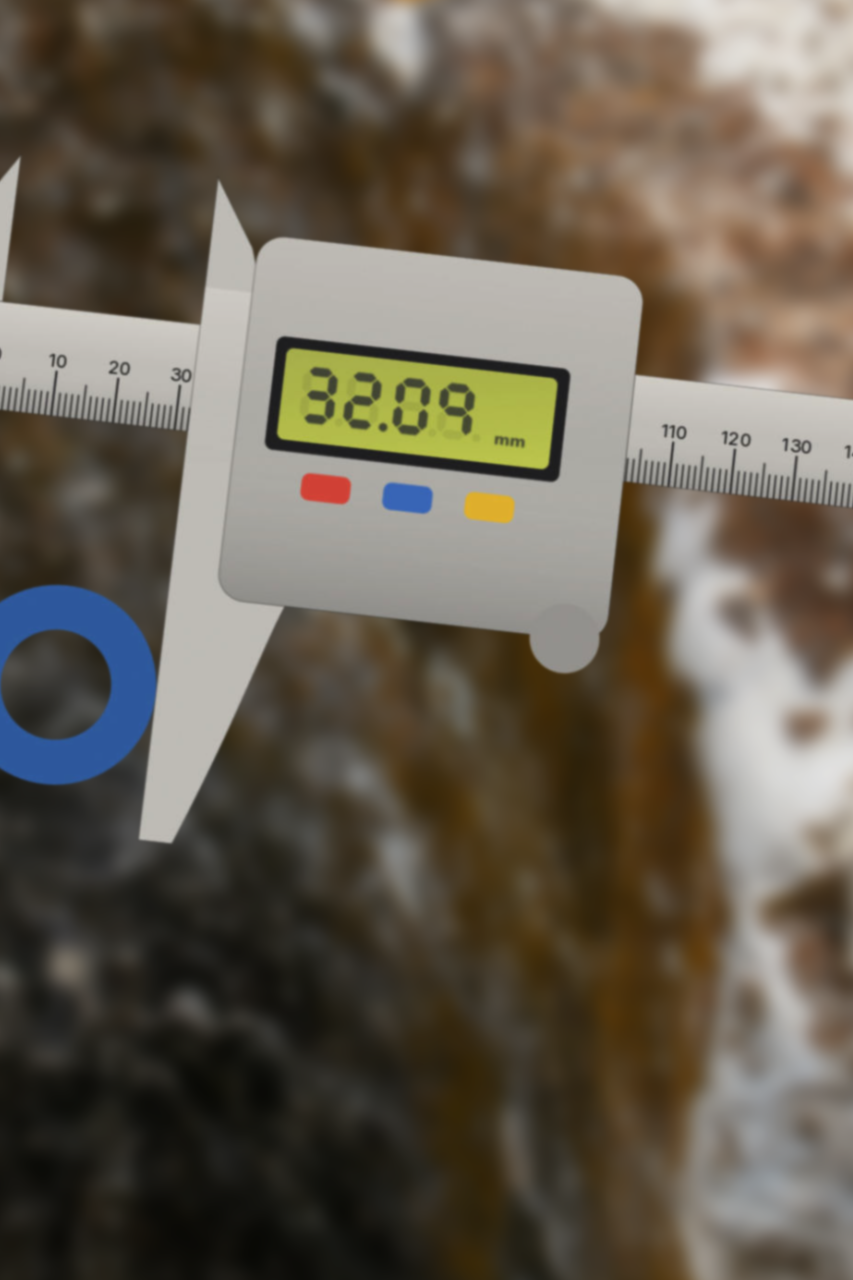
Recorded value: 32.09,mm
